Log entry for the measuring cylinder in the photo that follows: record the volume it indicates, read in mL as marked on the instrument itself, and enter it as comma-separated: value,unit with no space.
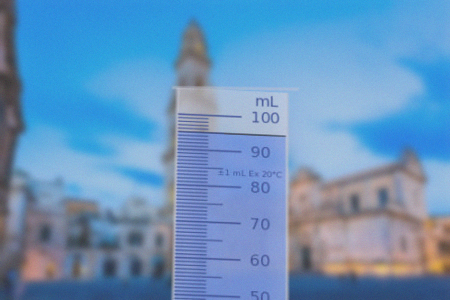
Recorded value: 95,mL
